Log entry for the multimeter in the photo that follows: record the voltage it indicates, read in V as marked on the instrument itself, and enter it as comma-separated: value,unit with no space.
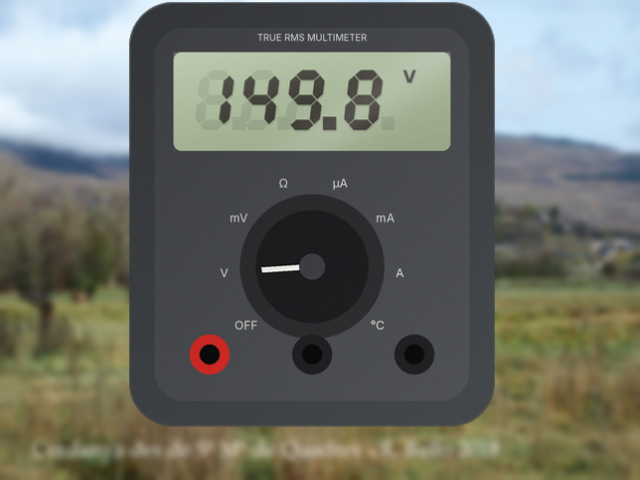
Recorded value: 149.8,V
